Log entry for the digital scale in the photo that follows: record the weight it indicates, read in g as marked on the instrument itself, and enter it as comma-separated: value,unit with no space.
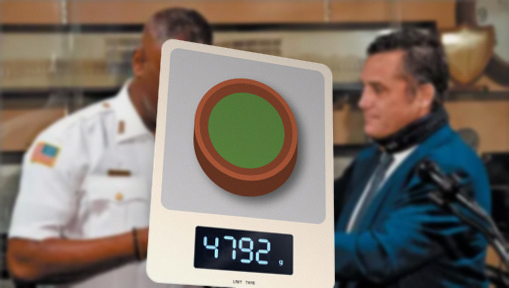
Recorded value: 4792,g
